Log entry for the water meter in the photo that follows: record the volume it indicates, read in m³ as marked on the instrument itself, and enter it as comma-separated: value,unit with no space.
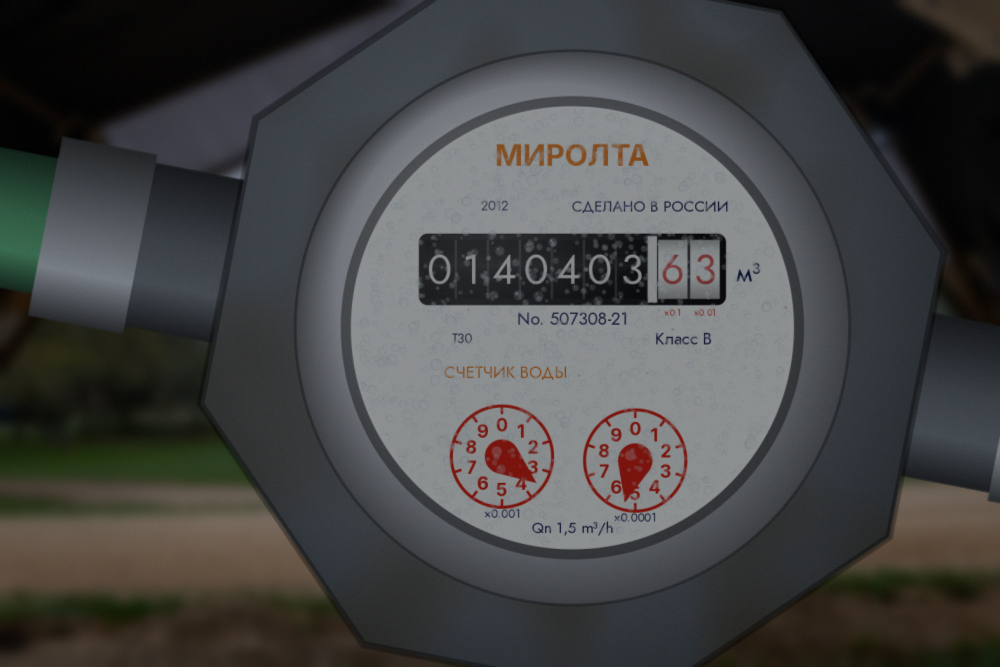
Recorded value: 140403.6335,m³
